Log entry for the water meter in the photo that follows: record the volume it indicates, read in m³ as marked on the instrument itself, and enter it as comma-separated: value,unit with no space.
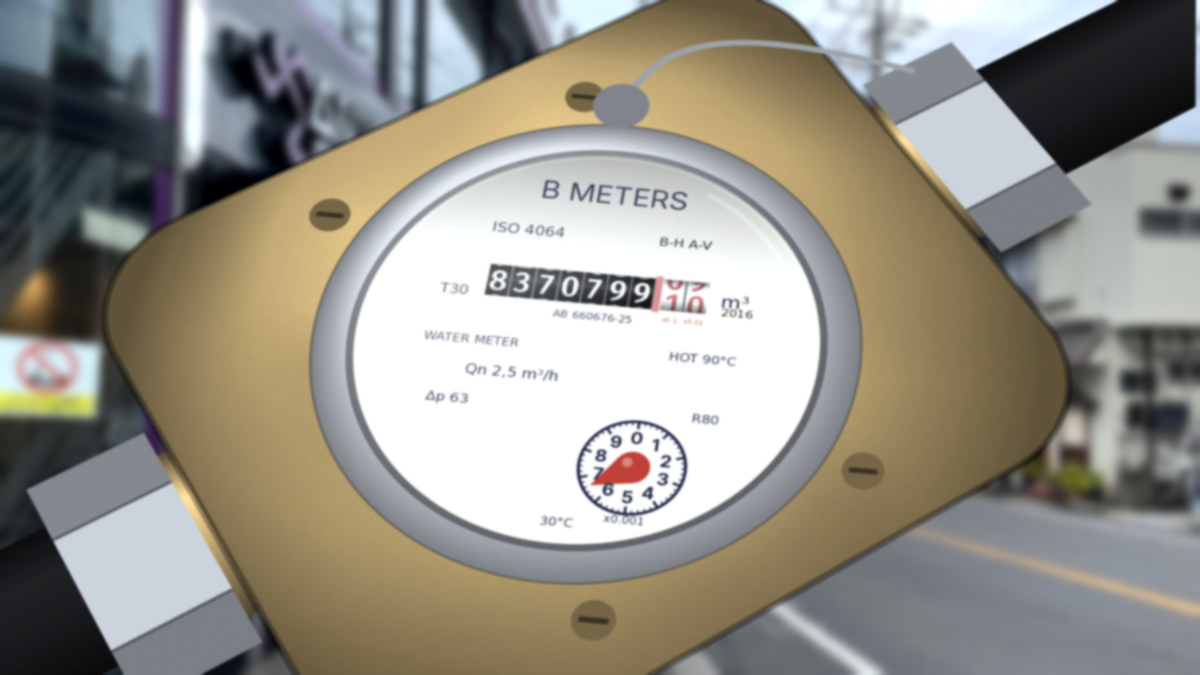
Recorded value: 8370799.096,m³
